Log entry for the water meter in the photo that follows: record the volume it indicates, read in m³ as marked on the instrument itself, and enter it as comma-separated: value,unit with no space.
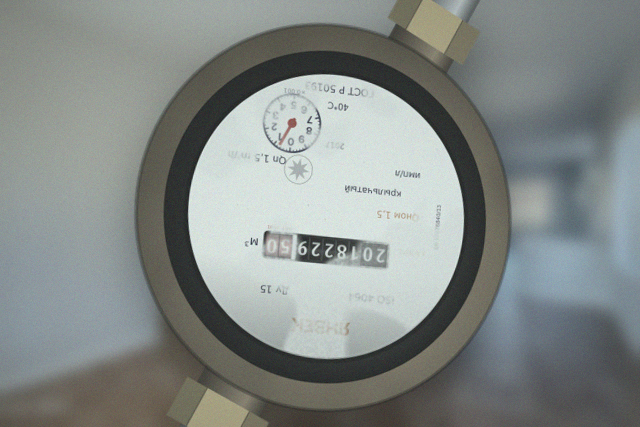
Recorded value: 2018229.500,m³
